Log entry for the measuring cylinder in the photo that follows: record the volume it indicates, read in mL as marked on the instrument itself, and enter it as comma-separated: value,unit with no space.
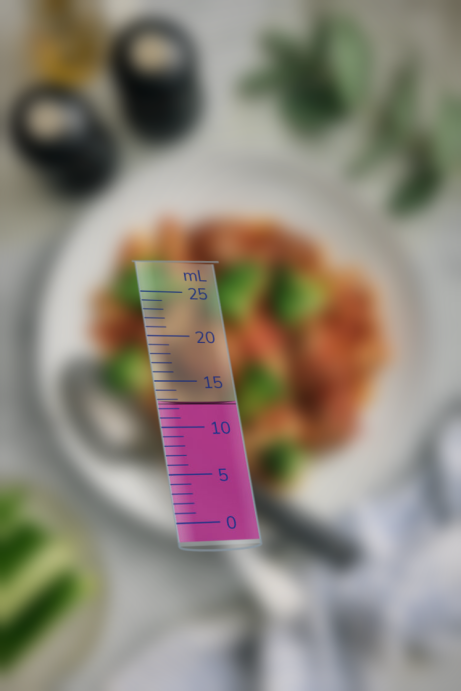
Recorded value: 12.5,mL
